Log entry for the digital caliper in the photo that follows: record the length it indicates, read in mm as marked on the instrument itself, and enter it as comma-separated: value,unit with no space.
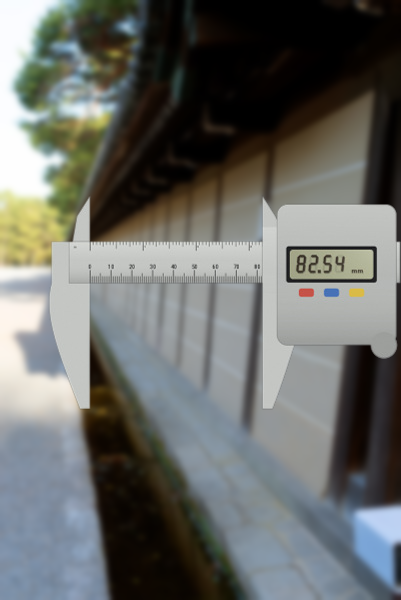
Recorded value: 82.54,mm
